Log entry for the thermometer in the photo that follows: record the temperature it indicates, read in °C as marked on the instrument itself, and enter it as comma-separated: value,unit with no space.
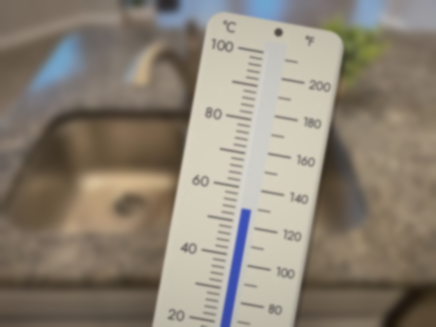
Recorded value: 54,°C
